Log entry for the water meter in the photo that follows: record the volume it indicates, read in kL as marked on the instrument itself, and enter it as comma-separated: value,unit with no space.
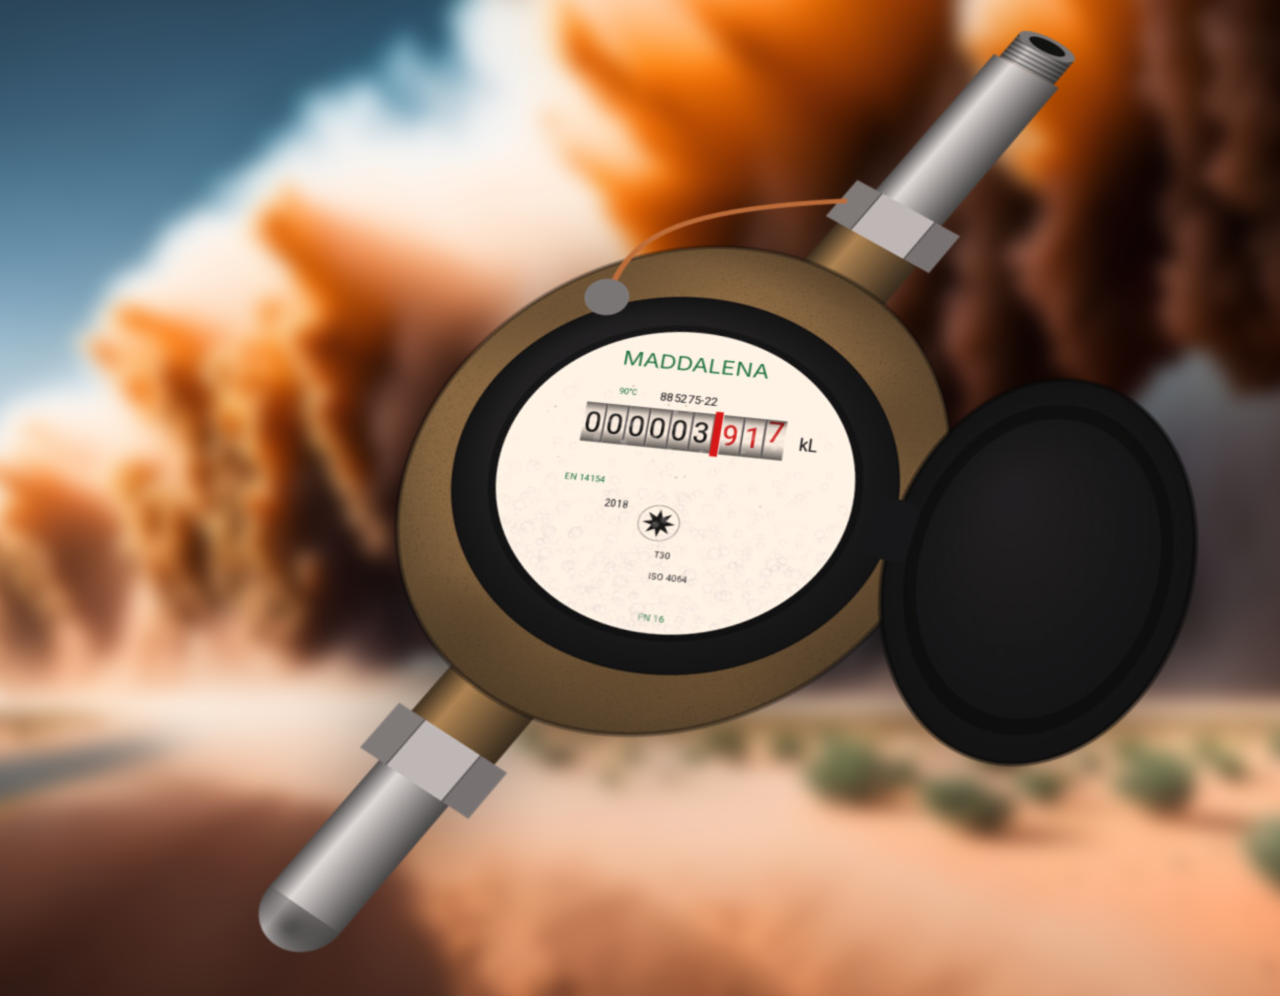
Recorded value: 3.917,kL
